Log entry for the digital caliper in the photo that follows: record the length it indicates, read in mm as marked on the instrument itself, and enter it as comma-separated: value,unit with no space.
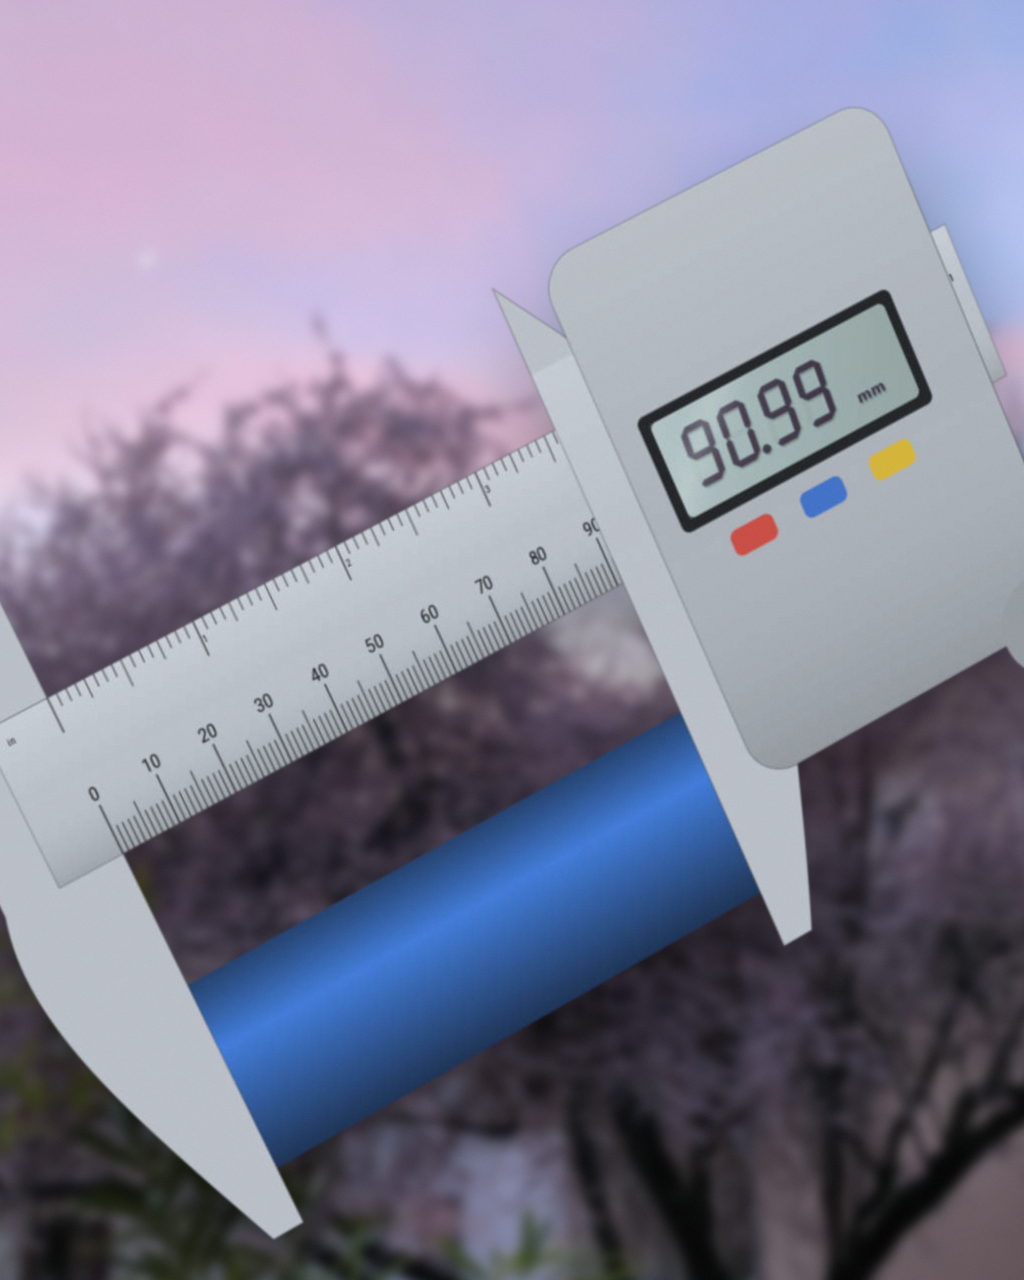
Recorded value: 90.99,mm
